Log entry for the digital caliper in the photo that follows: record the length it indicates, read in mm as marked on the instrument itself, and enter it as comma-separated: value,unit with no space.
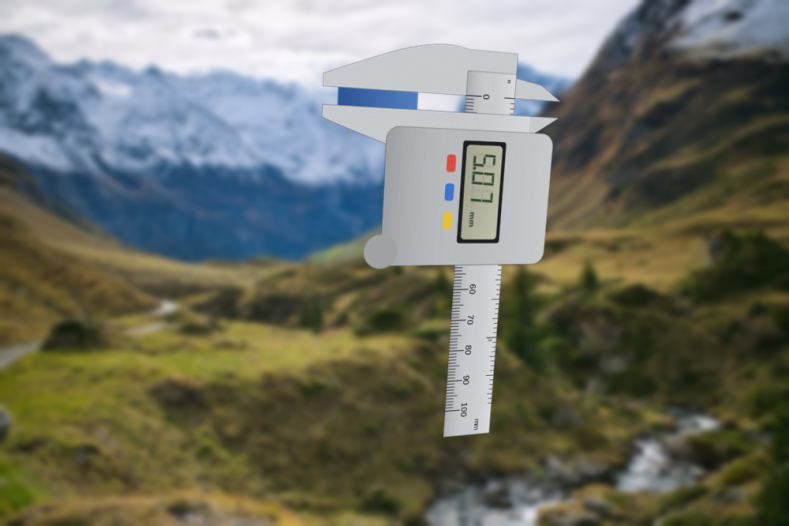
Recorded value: 5.07,mm
